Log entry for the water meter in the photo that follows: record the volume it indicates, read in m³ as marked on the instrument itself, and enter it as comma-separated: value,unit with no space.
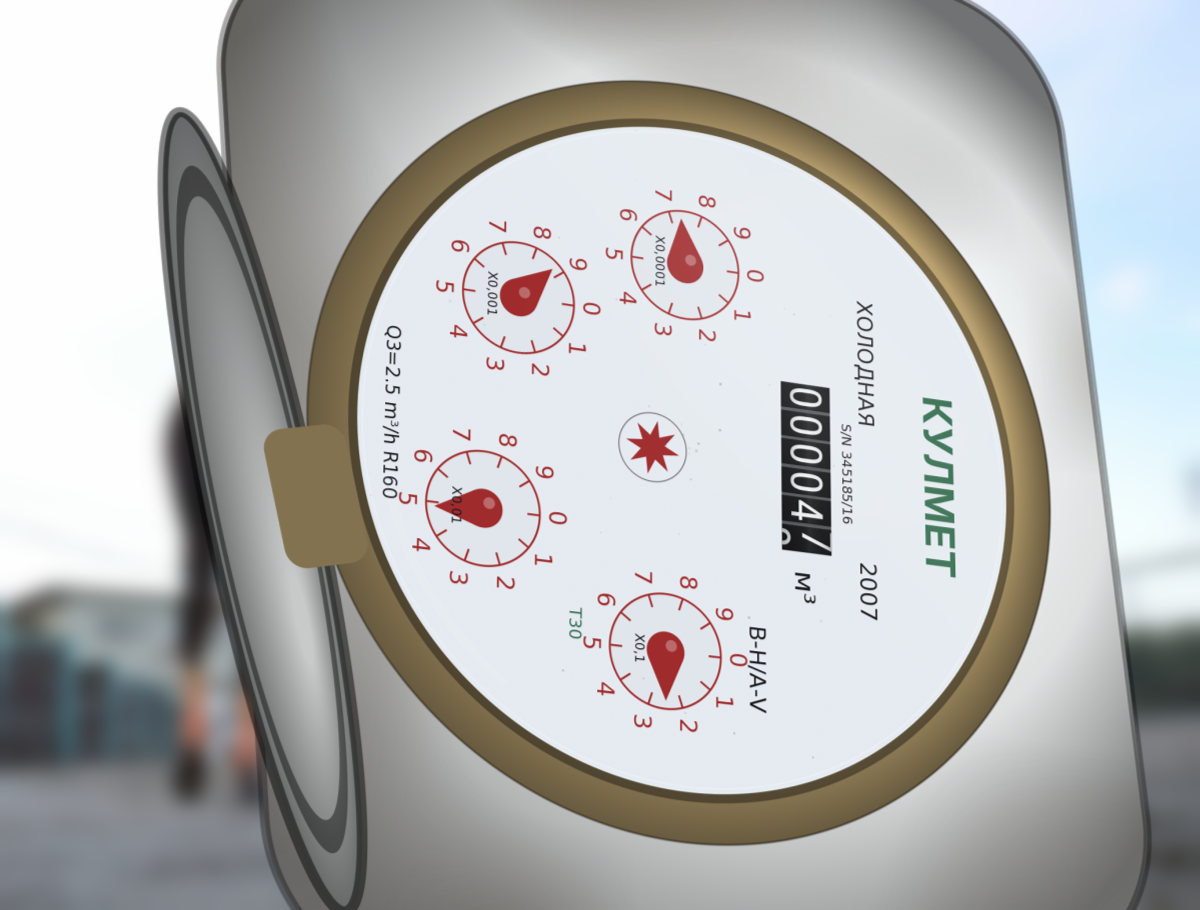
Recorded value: 47.2487,m³
